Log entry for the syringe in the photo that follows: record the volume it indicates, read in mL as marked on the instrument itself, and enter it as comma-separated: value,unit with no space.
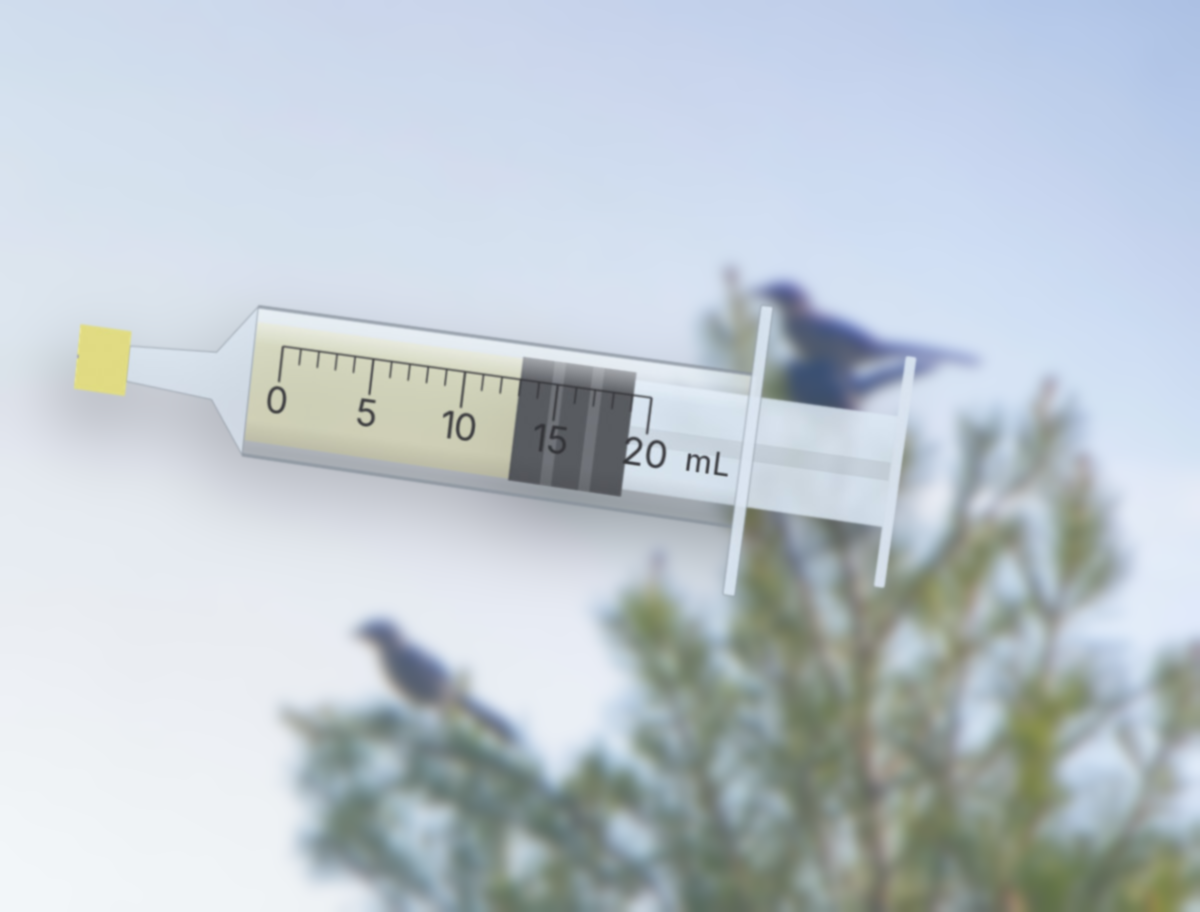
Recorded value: 13,mL
